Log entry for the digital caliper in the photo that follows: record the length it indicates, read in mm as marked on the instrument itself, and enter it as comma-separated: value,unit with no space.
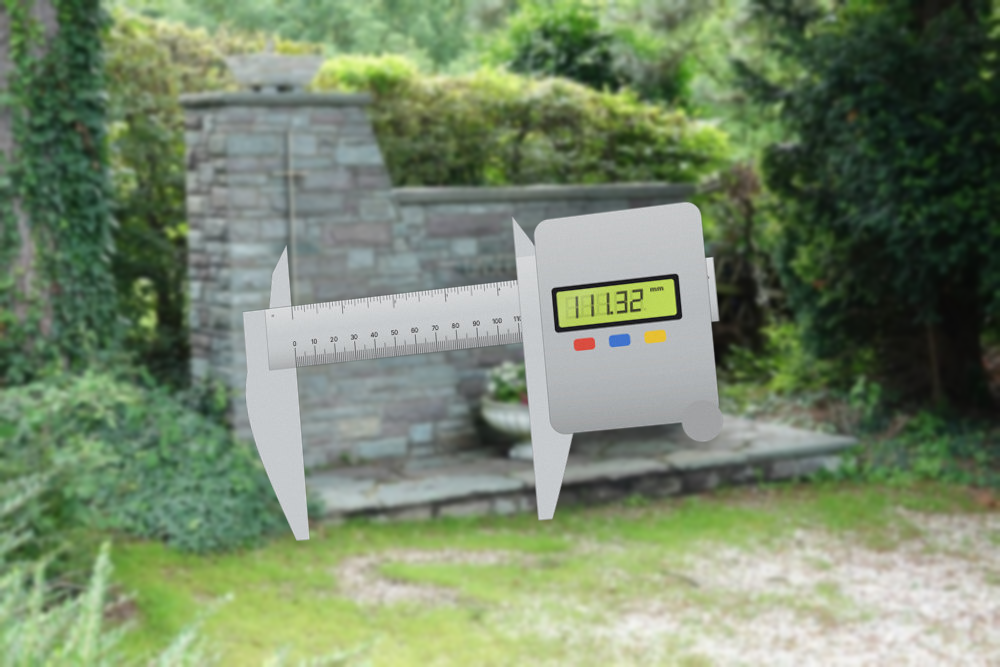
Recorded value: 111.32,mm
